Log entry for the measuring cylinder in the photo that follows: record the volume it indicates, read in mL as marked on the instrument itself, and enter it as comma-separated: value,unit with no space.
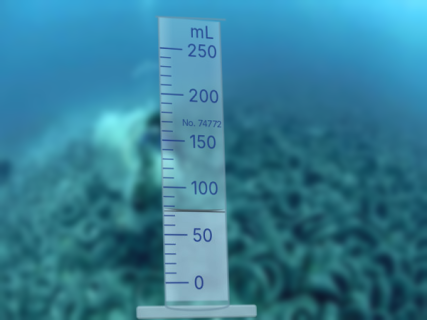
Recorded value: 75,mL
